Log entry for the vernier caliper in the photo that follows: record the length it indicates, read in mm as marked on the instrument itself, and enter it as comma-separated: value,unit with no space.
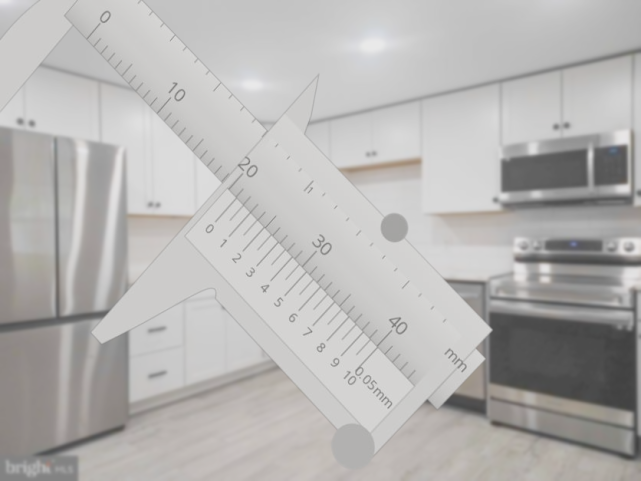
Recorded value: 21.1,mm
